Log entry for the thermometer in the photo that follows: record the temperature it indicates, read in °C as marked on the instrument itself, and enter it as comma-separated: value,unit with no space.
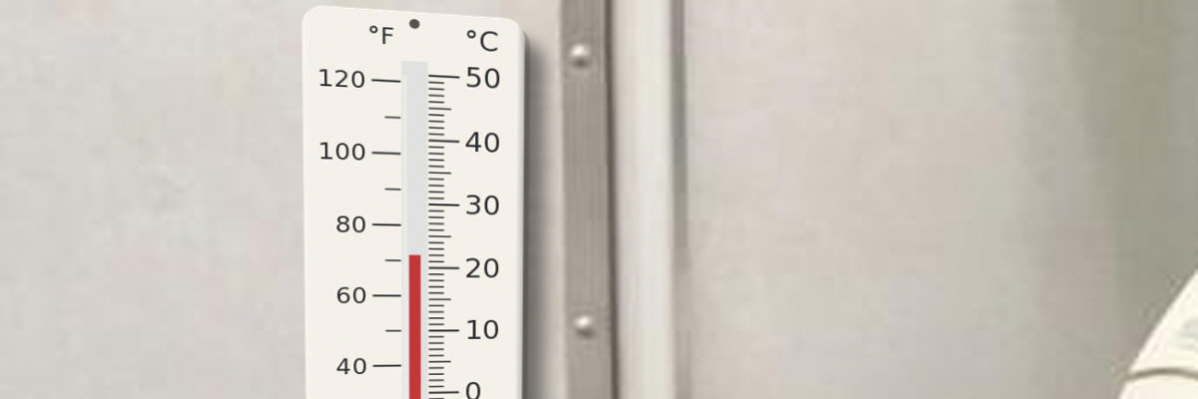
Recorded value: 22,°C
